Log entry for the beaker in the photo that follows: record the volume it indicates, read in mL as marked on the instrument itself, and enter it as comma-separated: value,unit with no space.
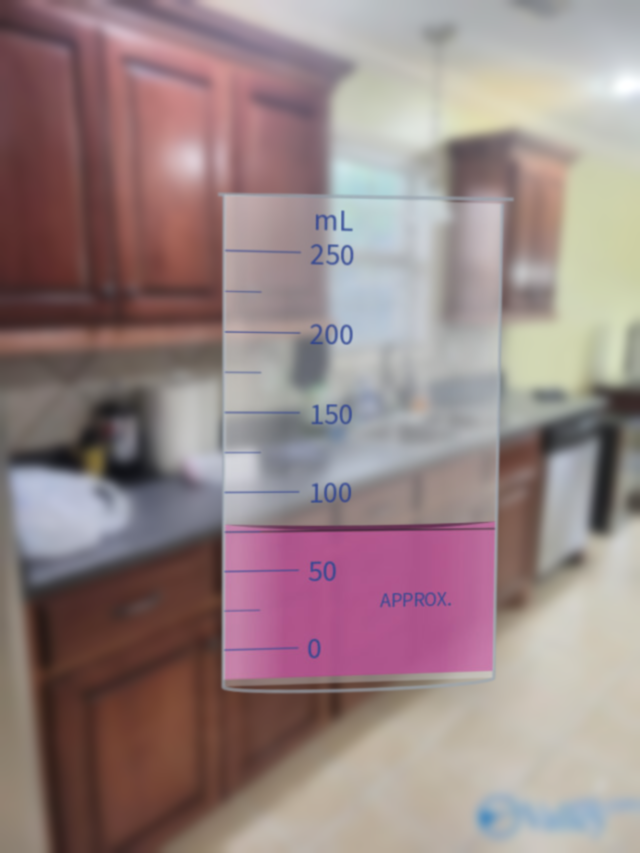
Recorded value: 75,mL
